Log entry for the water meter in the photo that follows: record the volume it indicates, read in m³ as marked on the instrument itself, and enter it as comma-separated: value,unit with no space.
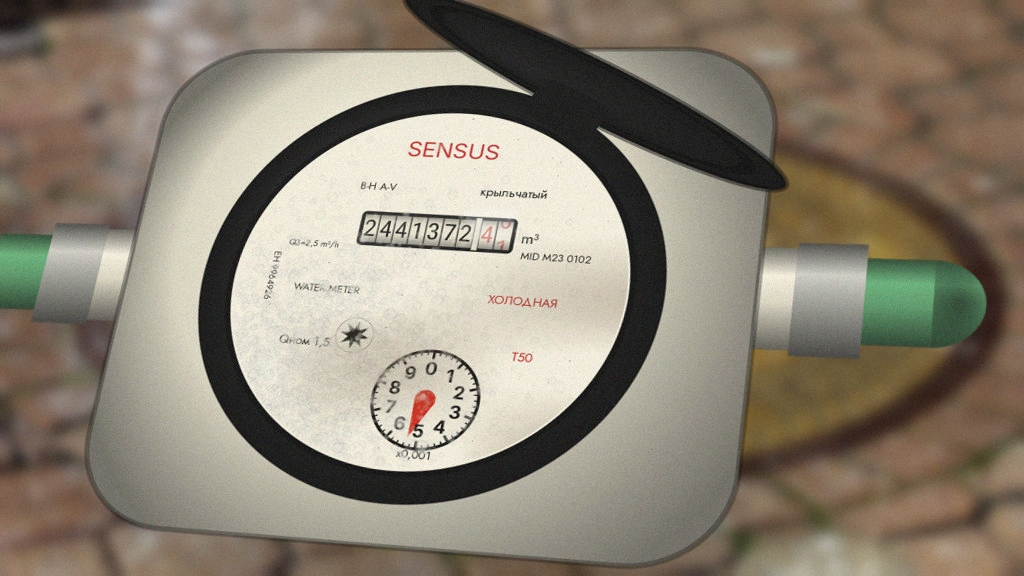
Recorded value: 2441372.405,m³
